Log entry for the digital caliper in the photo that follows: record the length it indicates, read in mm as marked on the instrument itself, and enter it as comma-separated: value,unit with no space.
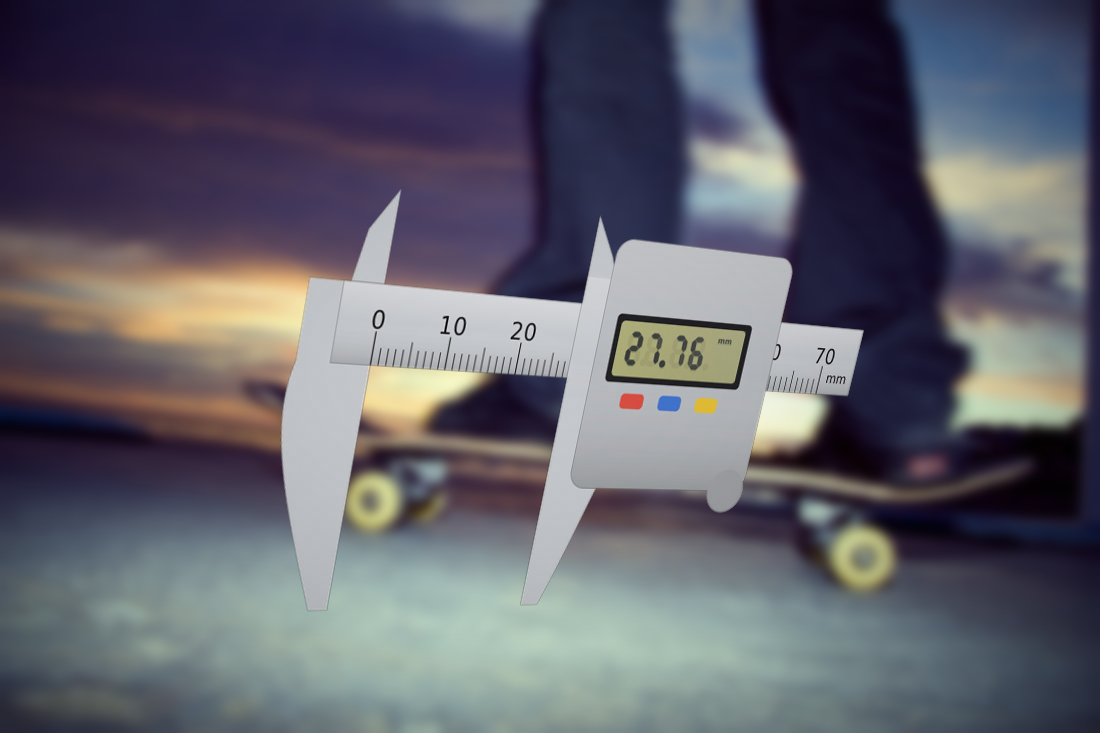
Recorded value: 27.76,mm
